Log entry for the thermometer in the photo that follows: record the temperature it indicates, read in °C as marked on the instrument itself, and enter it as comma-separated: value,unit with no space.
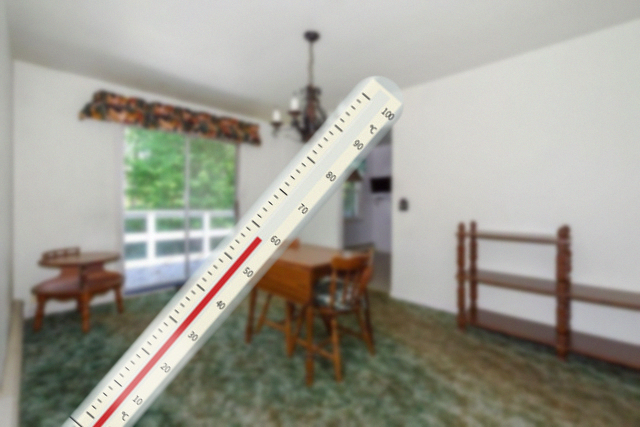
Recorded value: 58,°C
